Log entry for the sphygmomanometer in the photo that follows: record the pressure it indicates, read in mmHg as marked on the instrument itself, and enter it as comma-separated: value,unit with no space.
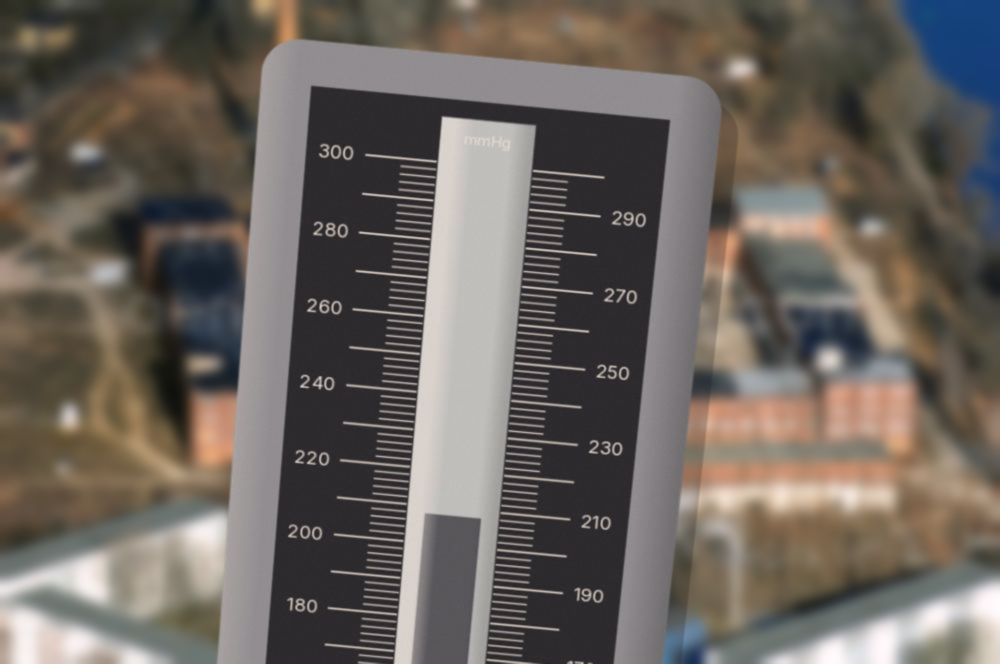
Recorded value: 208,mmHg
